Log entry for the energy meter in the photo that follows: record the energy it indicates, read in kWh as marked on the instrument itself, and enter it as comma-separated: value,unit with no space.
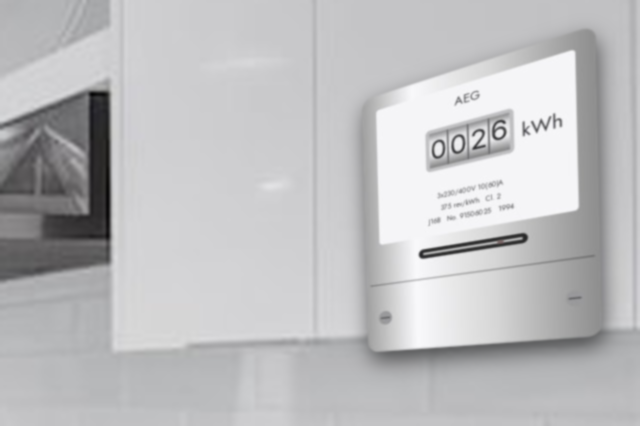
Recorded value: 26,kWh
